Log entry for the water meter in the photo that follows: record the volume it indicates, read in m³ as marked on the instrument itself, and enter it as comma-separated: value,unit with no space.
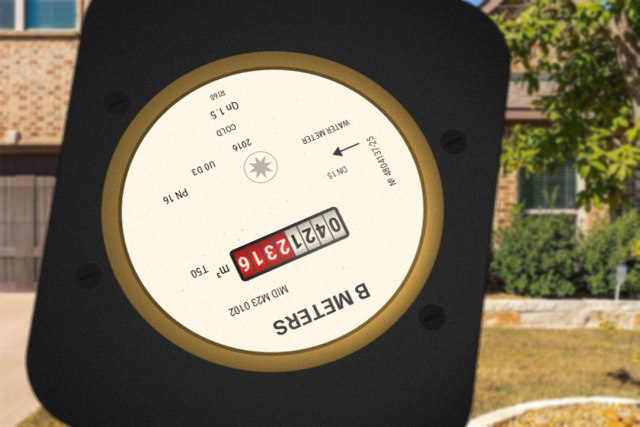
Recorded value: 421.2316,m³
